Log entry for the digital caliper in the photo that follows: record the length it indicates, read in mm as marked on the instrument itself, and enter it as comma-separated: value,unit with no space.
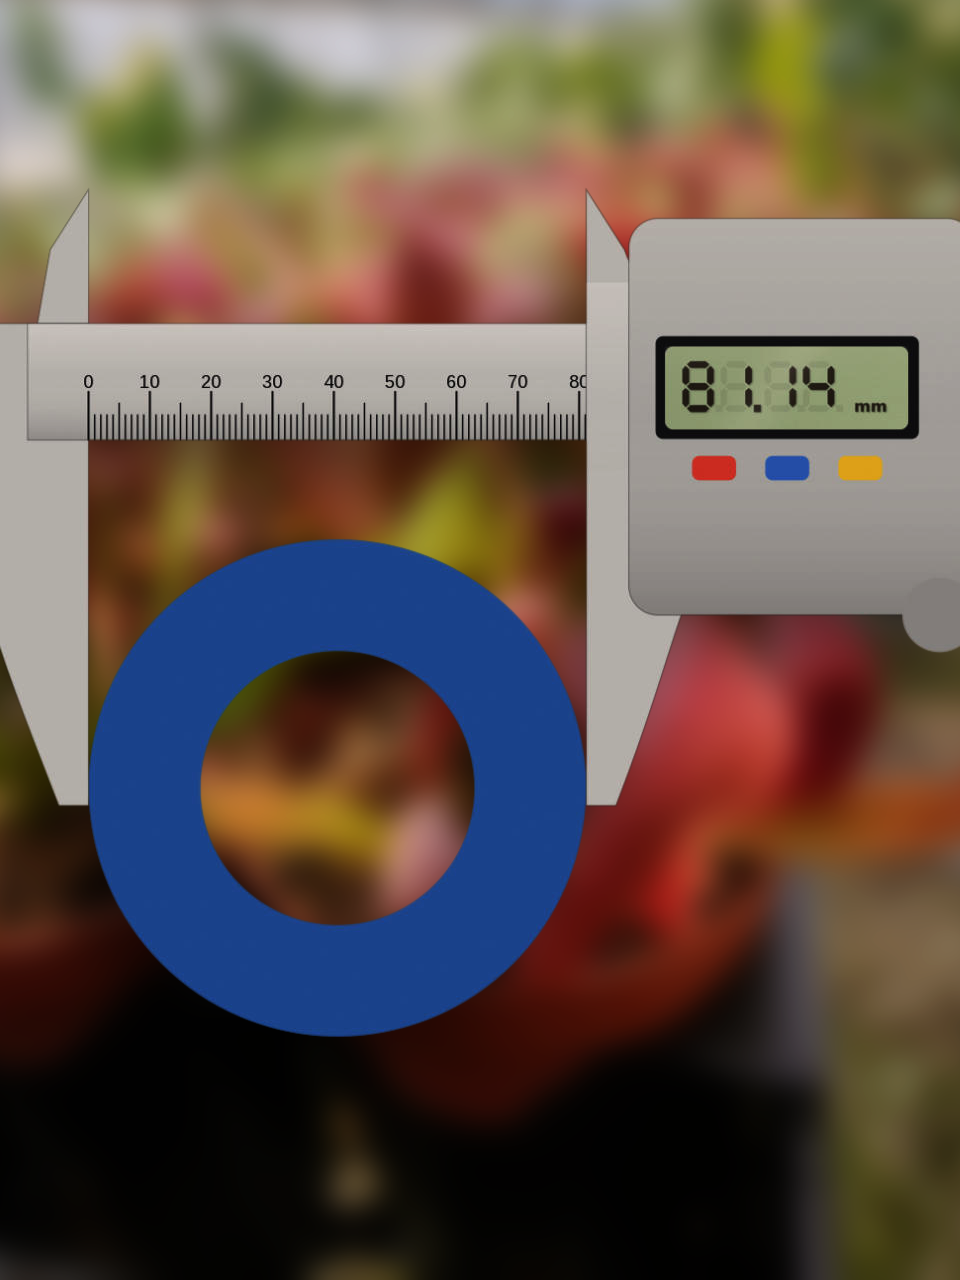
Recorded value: 81.14,mm
